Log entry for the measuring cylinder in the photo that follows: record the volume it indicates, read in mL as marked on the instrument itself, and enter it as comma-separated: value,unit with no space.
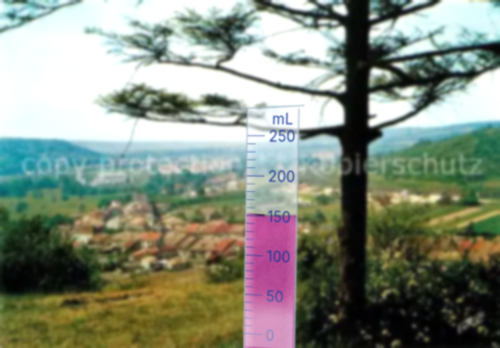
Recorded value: 150,mL
